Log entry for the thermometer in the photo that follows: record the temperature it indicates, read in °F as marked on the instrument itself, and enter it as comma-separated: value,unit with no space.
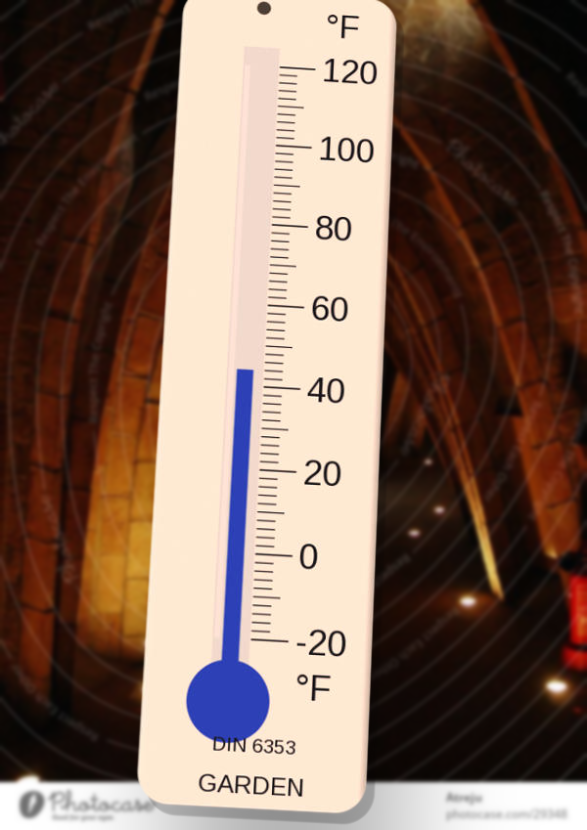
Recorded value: 44,°F
